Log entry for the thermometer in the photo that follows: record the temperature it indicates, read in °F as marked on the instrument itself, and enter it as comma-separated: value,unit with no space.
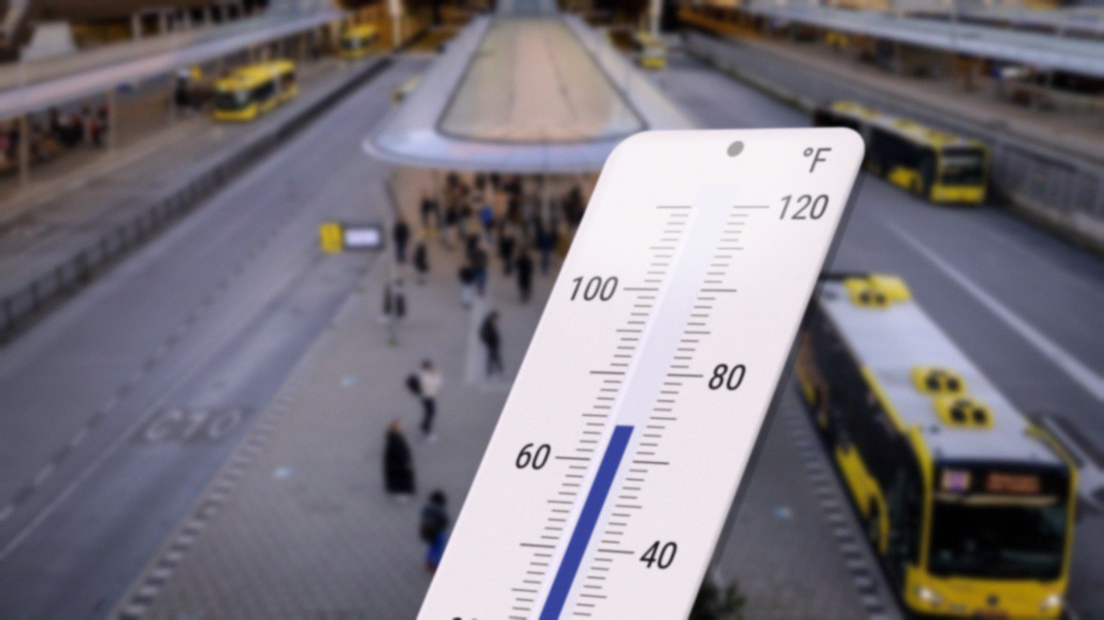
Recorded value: 68,°F
